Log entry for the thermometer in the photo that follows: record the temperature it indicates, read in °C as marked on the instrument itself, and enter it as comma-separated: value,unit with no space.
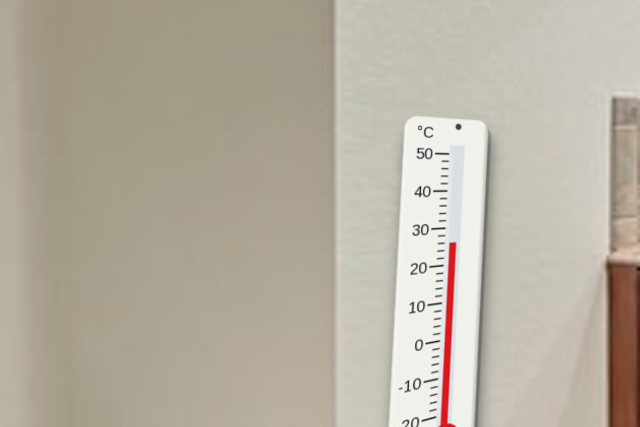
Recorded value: 26,°C
